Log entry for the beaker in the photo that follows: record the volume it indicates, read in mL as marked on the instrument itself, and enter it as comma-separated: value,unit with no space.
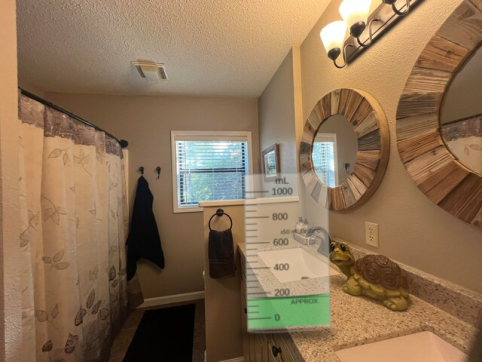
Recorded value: 150,mL
